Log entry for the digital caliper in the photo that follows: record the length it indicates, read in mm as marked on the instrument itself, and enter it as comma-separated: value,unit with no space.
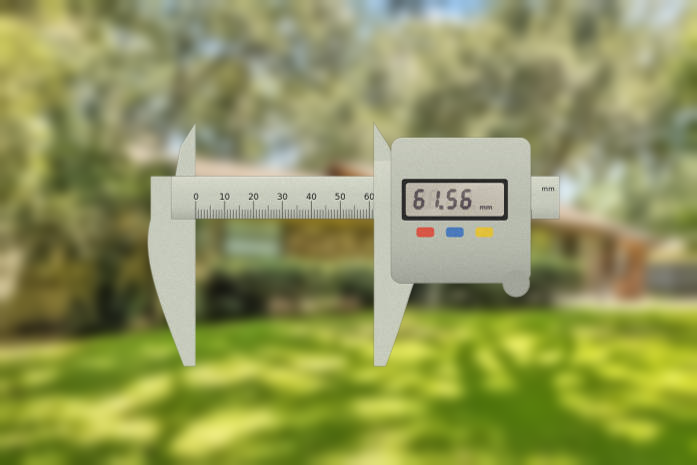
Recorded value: 61.56,mm
